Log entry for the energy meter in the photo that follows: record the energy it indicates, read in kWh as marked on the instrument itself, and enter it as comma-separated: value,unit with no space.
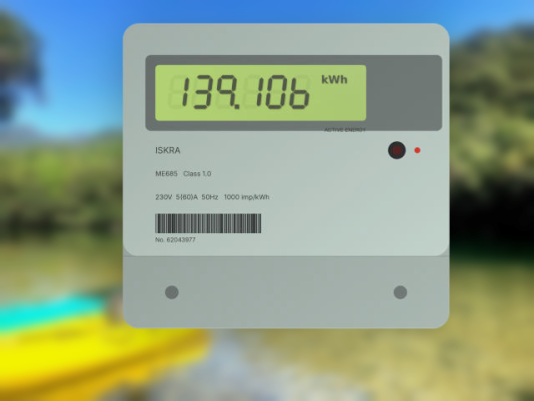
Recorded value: 139.106,kWh
